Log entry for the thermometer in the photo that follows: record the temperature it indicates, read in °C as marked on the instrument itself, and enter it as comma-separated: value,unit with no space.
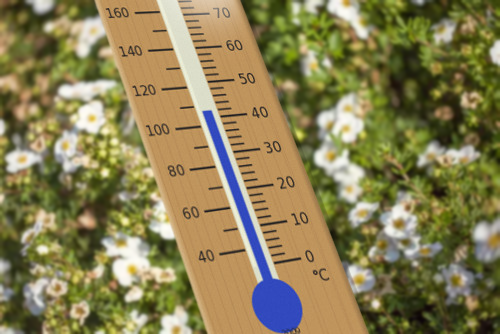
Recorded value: 42,°C
